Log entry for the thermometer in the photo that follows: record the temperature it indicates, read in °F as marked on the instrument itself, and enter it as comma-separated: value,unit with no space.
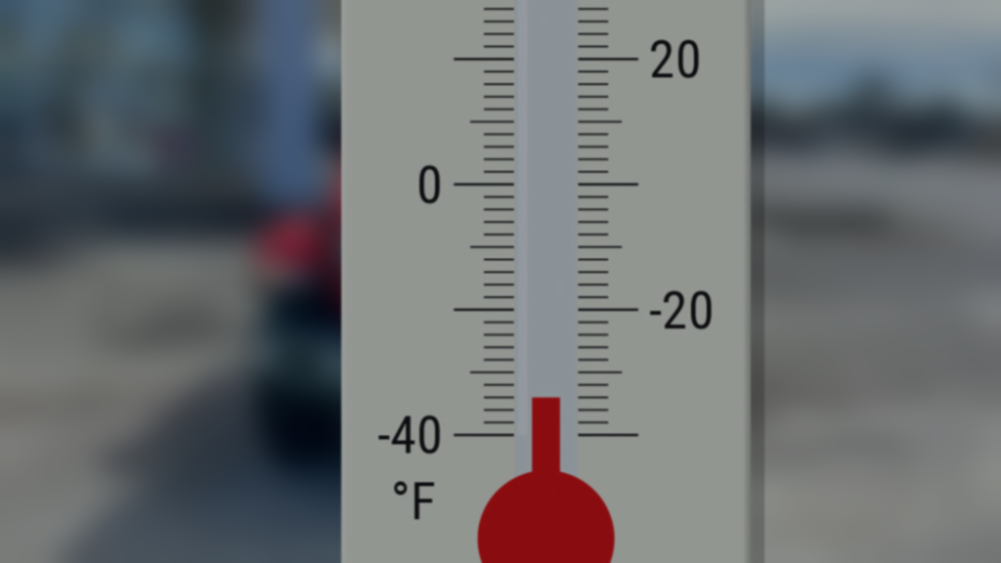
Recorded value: -34,°F
